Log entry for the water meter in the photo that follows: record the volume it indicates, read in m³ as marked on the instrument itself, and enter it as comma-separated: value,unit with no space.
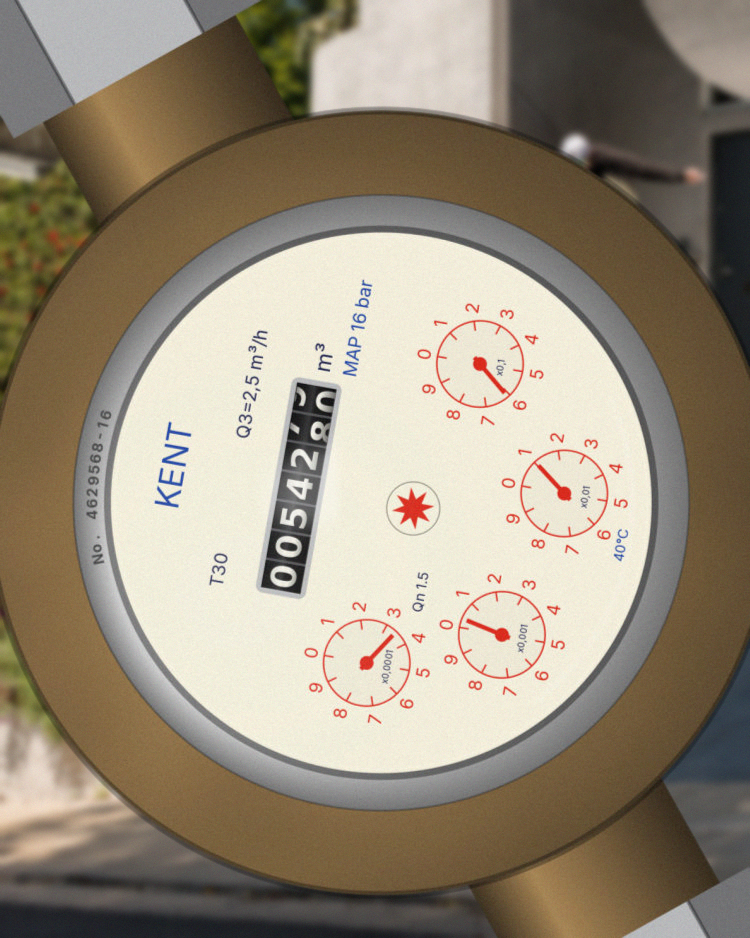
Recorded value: 54279.6103,m³
